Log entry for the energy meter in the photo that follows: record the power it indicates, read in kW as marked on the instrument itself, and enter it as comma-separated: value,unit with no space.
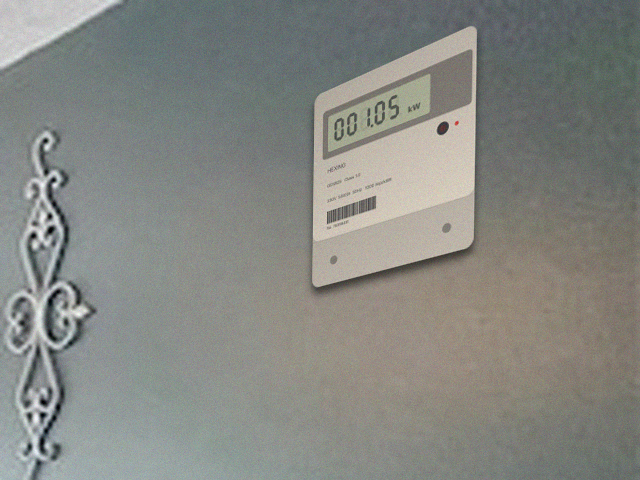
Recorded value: 1.05,kW
